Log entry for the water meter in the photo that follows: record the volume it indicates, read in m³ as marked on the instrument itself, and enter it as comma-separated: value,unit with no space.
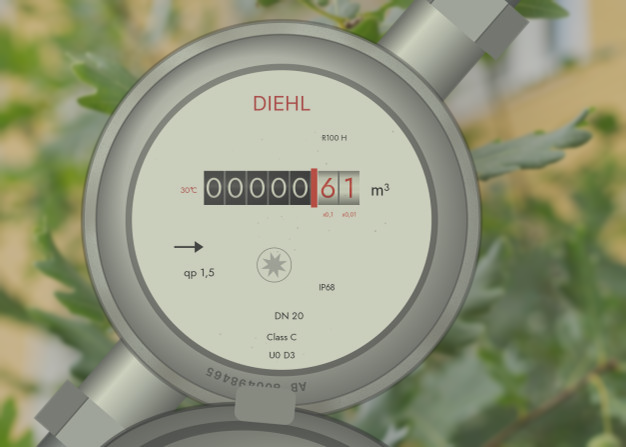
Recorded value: 0.61,m³
